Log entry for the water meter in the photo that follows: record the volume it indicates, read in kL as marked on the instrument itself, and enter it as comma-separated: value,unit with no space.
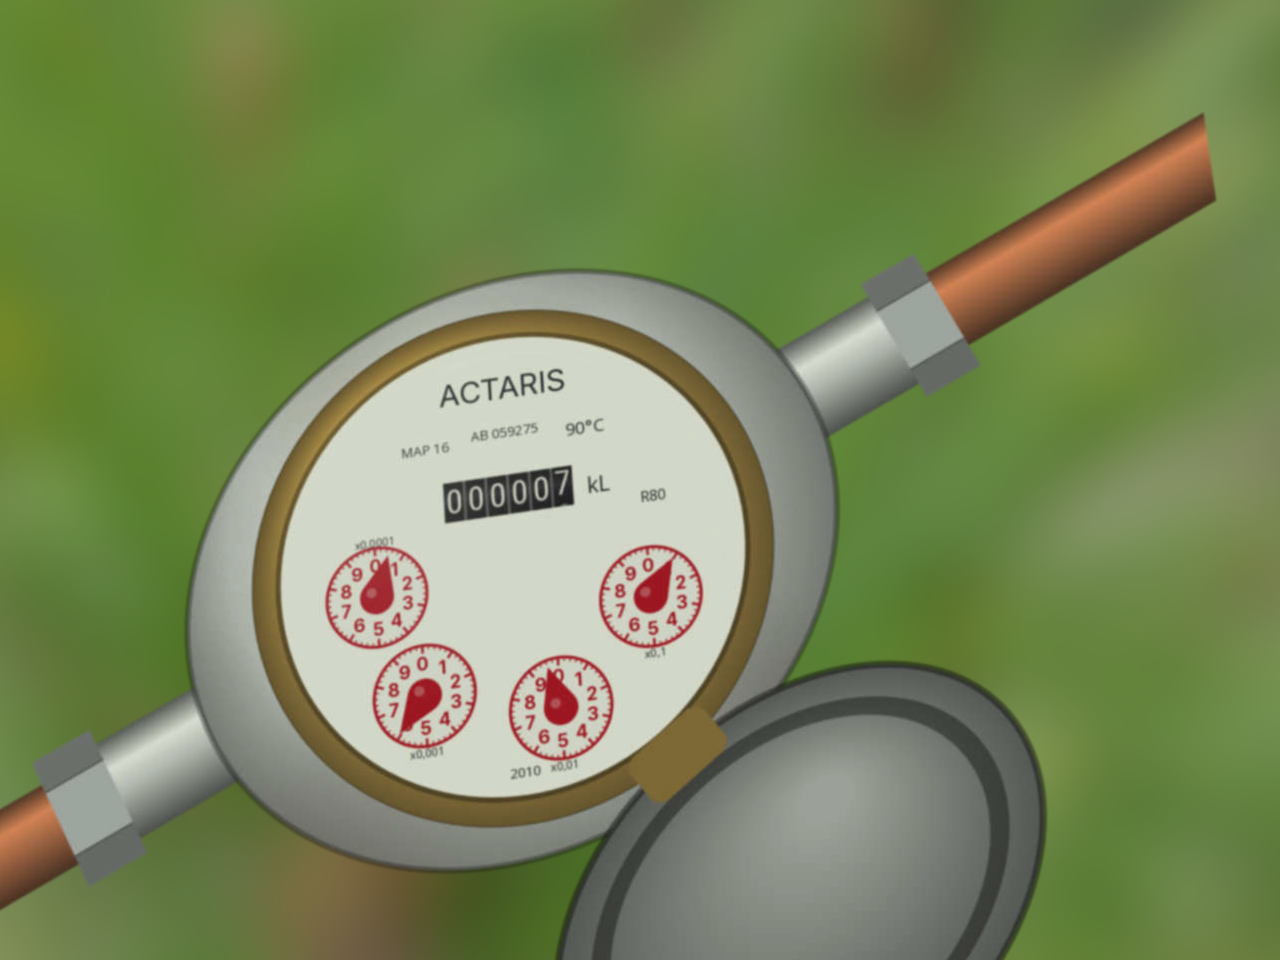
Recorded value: 7.0960,kL
